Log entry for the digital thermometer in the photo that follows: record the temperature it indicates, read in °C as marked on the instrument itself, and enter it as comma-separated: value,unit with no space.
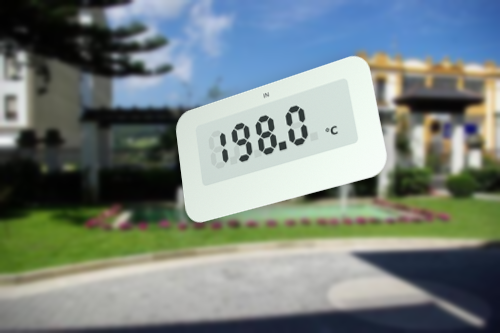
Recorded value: 198.0,°C
